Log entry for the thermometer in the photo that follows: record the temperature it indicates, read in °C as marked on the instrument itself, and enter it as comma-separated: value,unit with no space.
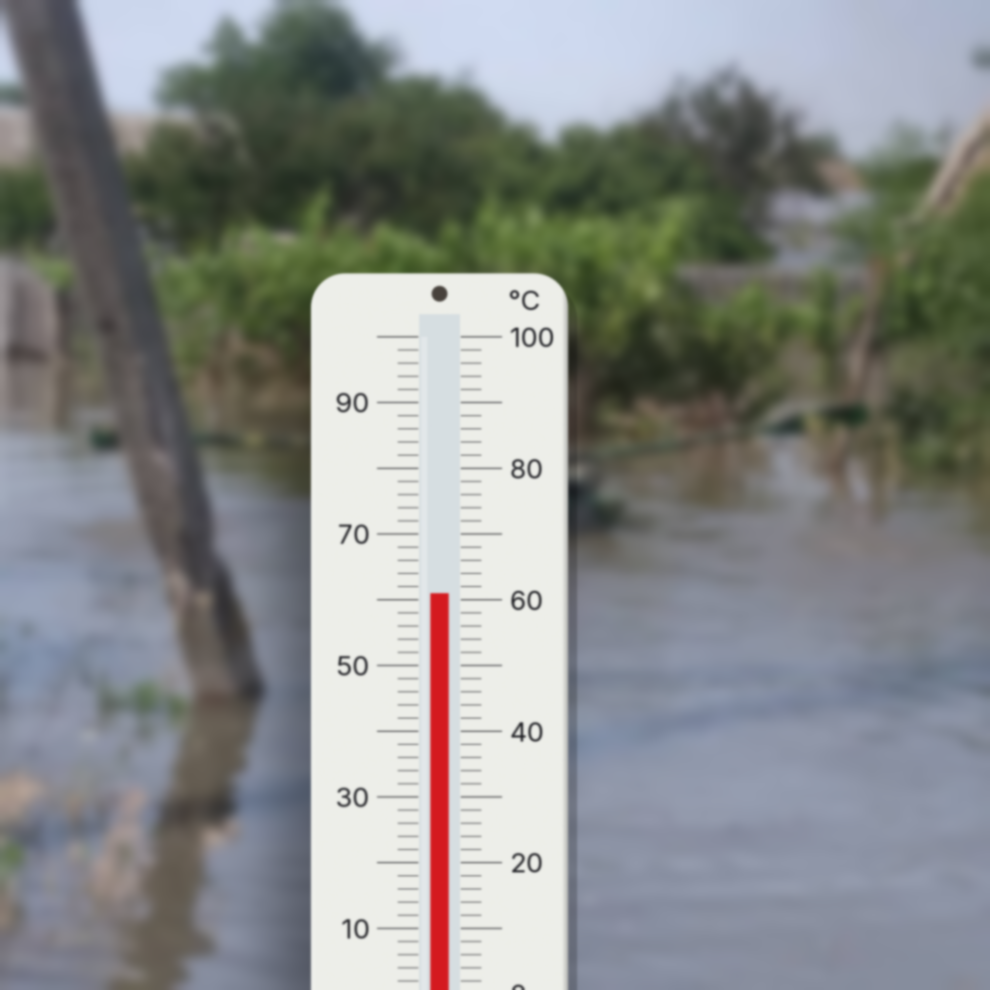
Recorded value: 61,°C
